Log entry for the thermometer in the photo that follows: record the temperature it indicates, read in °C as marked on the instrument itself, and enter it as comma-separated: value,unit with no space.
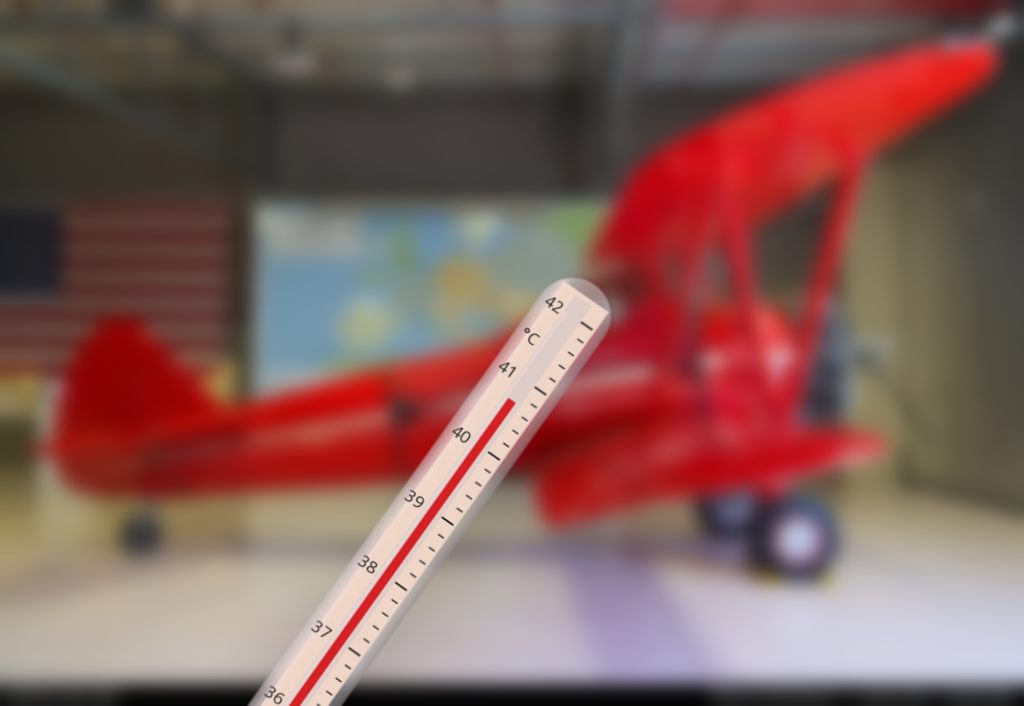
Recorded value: 40.7,°C
